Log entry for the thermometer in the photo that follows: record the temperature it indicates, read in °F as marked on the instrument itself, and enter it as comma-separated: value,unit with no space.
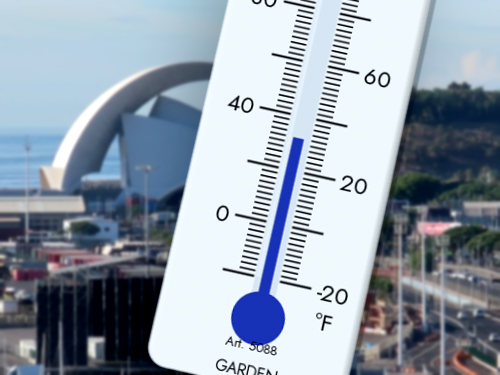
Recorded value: 32,°F
